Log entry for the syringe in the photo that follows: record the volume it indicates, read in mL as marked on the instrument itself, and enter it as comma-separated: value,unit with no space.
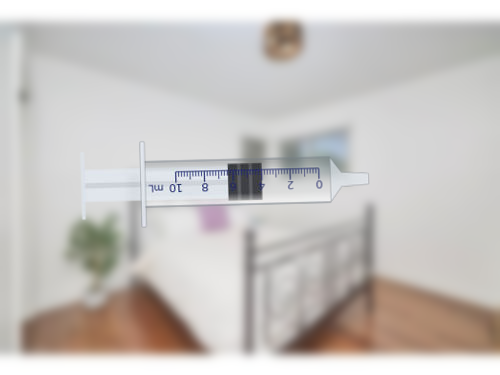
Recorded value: 4,mL
